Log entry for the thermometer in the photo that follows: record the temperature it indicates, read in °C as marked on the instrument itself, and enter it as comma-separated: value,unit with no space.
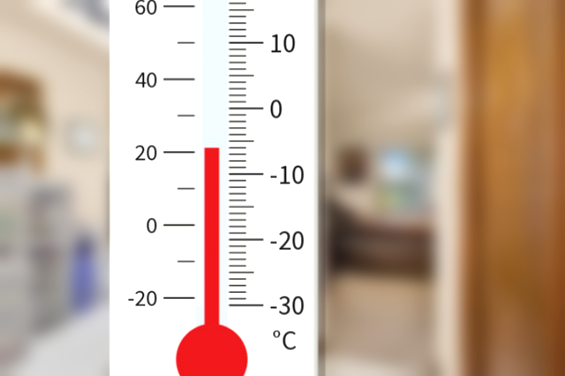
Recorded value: -6,°C
